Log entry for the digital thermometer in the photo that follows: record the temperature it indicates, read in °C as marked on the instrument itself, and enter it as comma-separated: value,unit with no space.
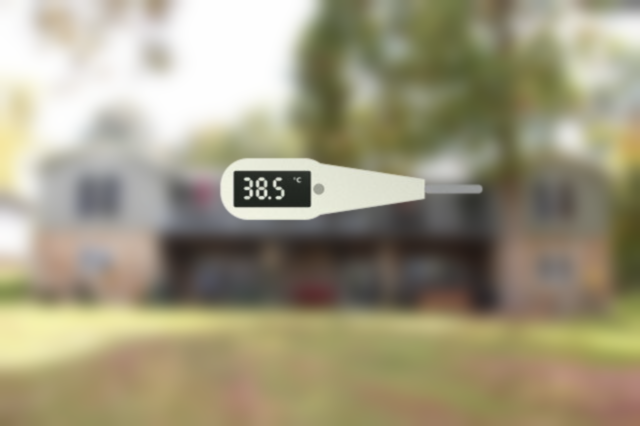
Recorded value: 38.5,°C
